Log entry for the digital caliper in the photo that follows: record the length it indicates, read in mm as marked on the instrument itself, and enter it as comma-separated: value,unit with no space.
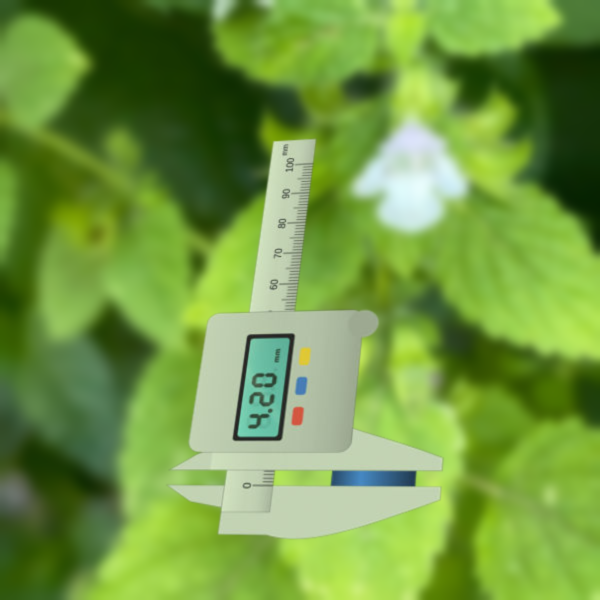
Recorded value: 4.20,mm
